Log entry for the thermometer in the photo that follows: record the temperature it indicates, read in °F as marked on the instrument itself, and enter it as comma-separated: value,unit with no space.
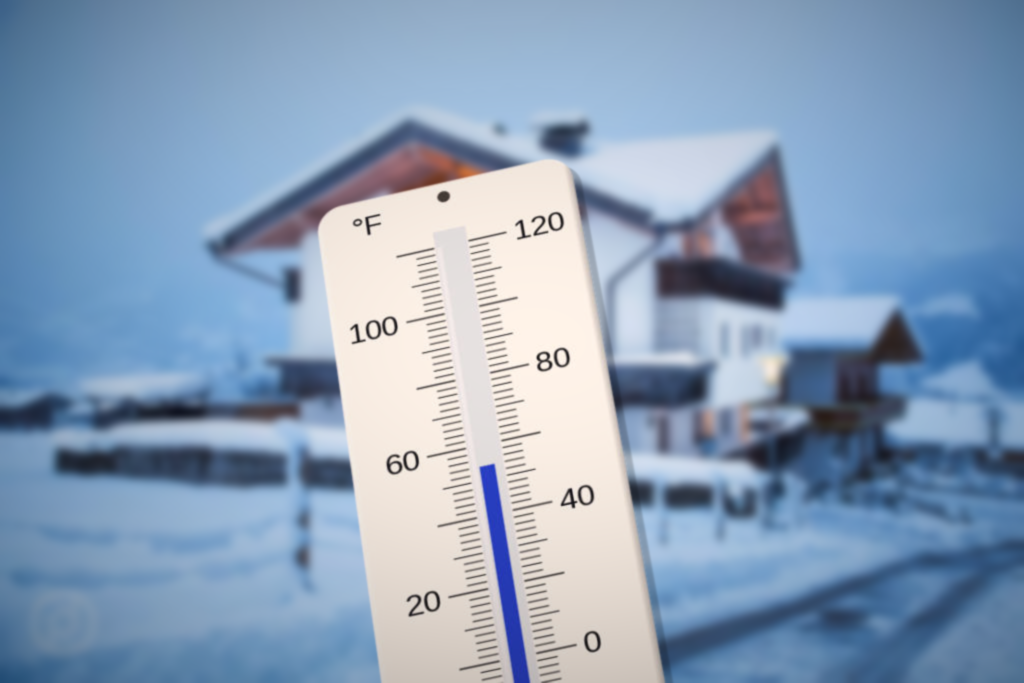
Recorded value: 54,°F
